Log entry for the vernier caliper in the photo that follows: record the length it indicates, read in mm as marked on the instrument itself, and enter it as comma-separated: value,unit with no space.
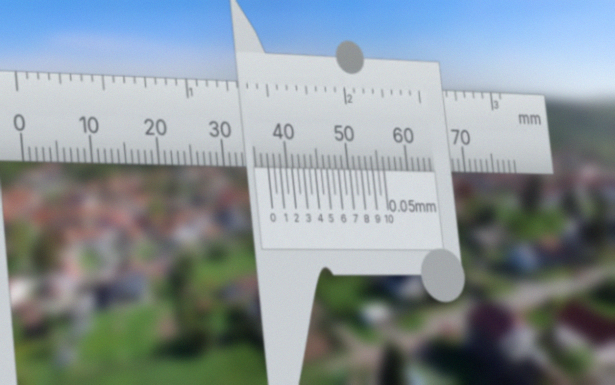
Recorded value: 37.0,mm
